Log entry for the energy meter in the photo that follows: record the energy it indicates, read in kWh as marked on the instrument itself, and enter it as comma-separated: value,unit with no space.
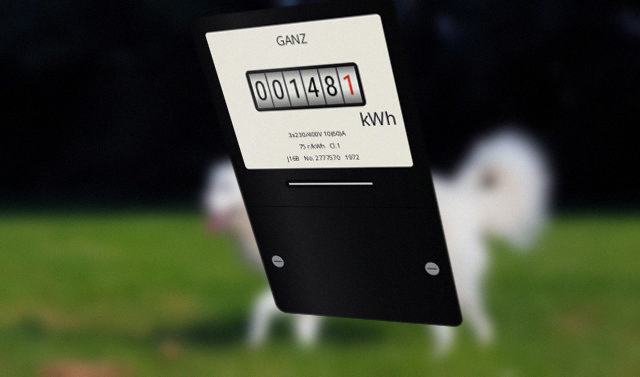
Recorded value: 148.1,kWh
